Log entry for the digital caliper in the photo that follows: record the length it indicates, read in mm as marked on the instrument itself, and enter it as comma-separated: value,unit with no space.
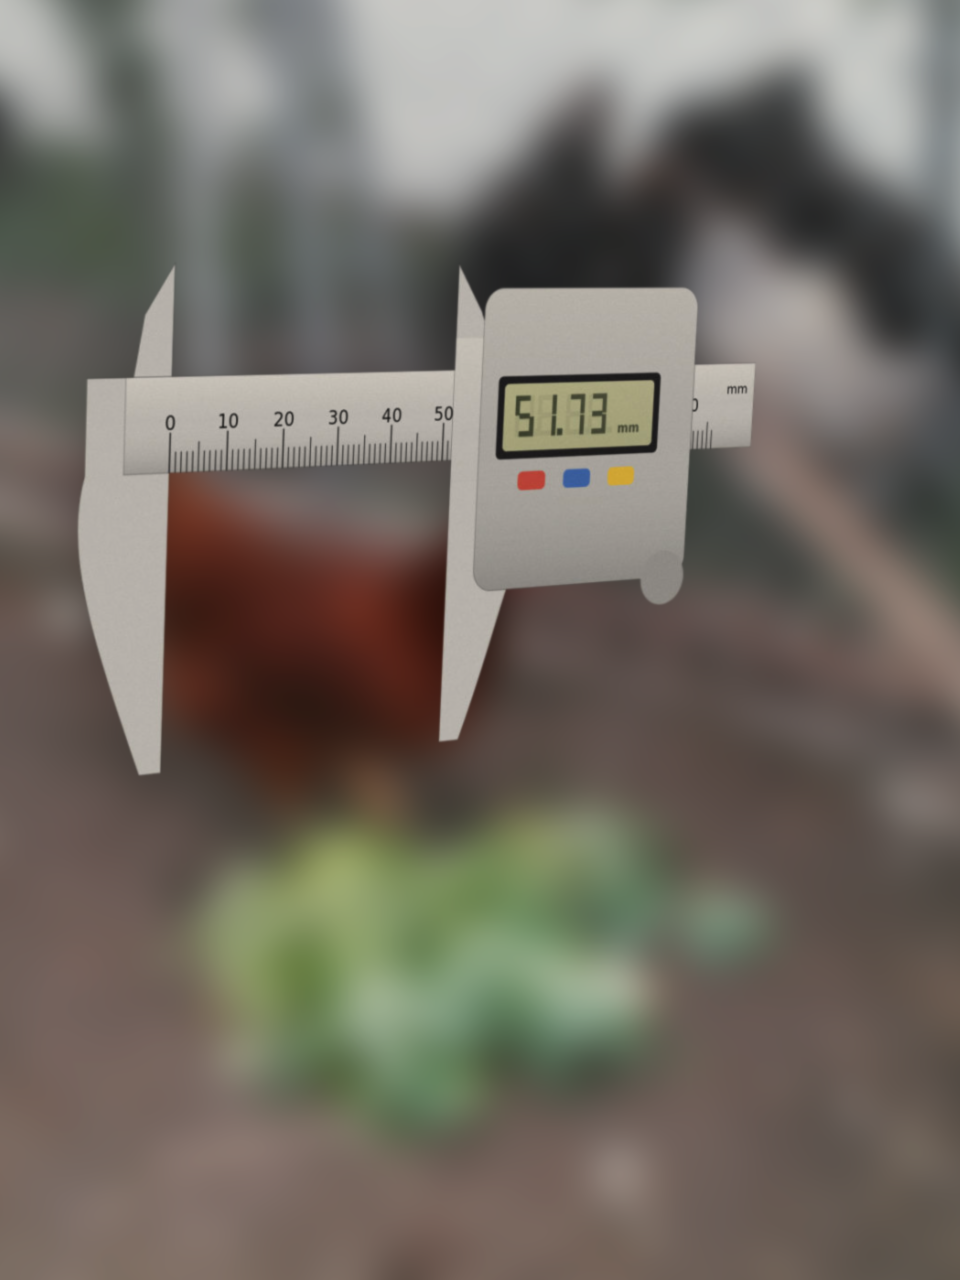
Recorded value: 51.73,mm
